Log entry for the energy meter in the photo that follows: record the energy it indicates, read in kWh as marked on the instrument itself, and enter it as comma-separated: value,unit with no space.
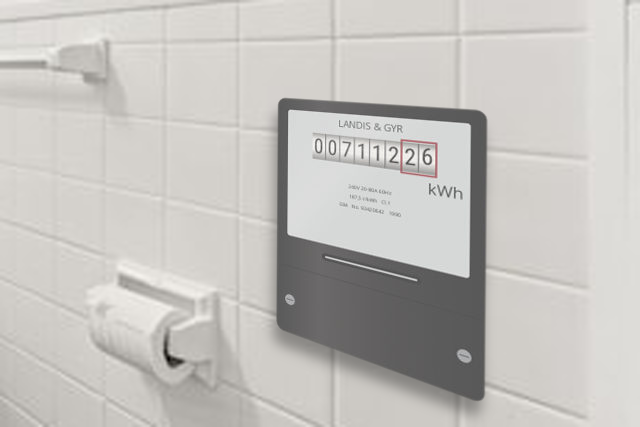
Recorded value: 7112.26,kWh
